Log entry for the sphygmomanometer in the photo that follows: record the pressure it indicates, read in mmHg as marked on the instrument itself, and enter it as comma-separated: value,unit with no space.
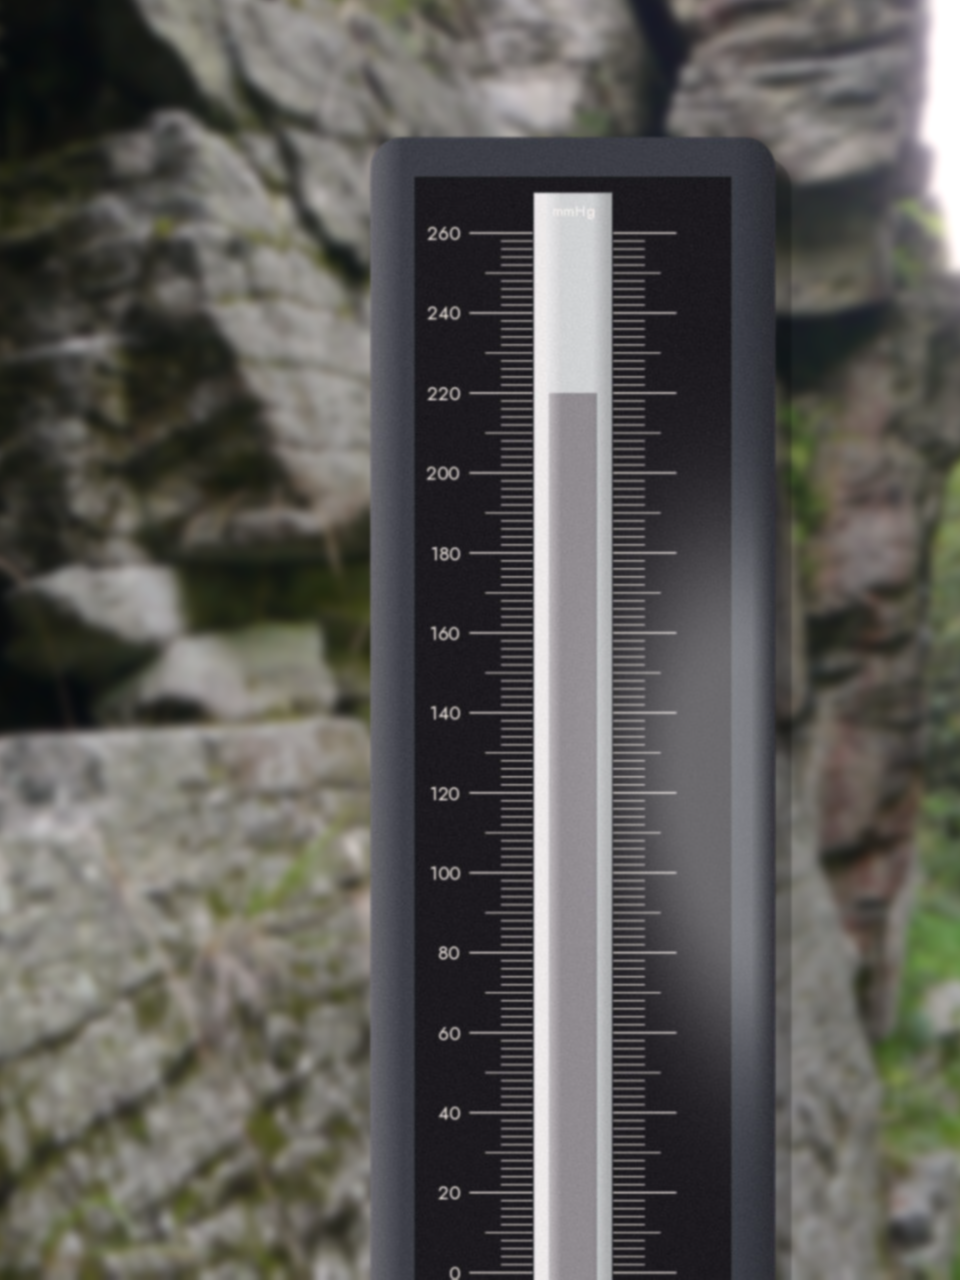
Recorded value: 220,mmHg
